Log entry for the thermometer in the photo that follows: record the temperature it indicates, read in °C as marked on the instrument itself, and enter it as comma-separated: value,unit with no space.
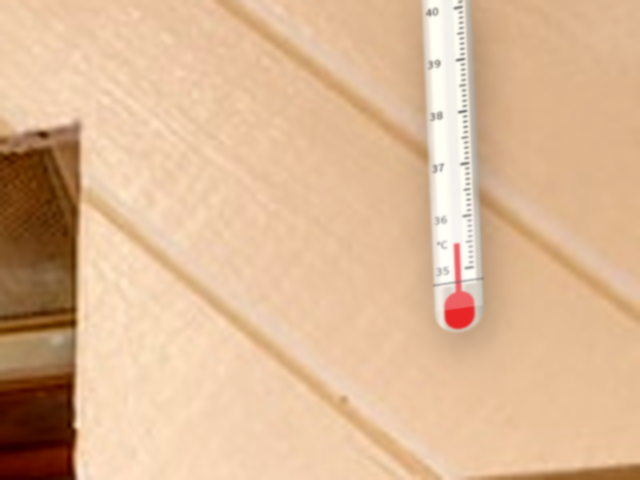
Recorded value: 35.5,°C
